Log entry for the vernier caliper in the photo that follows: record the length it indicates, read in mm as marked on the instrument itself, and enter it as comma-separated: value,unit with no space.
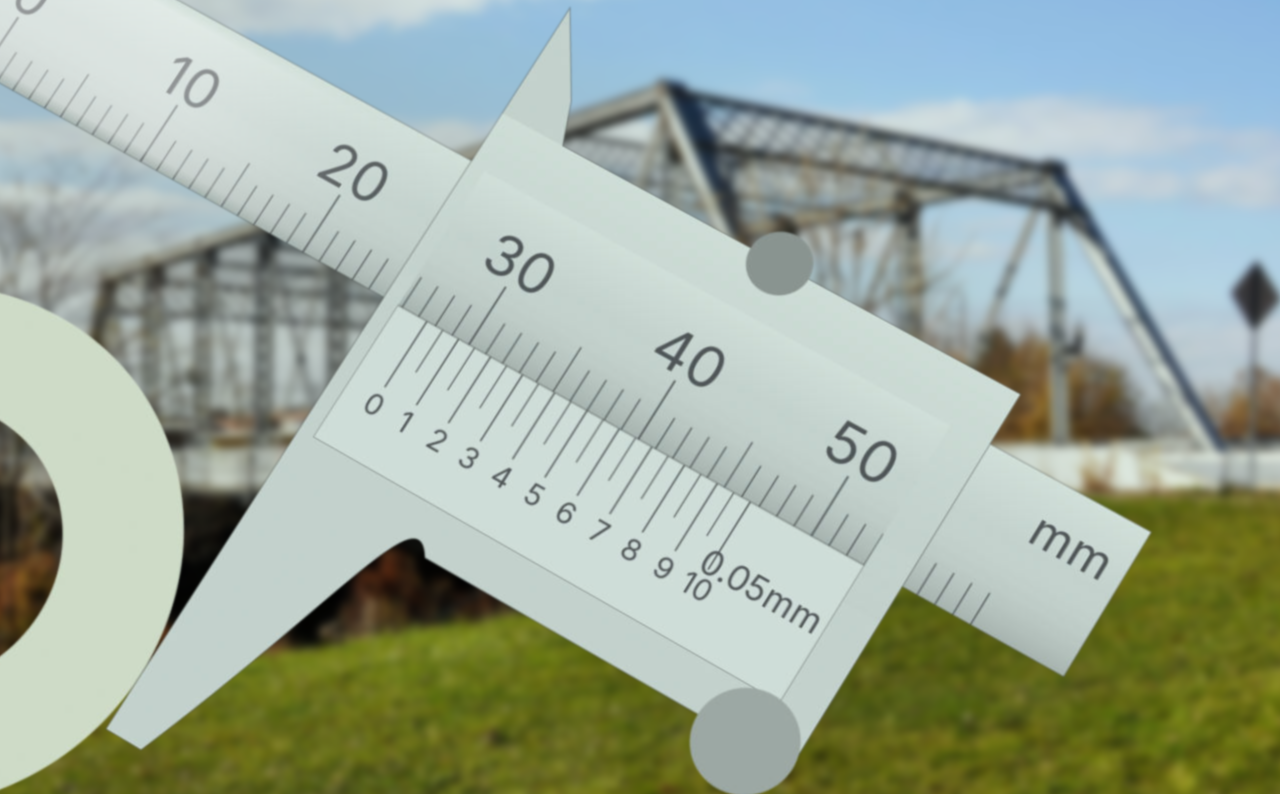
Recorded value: 27.5,mm
